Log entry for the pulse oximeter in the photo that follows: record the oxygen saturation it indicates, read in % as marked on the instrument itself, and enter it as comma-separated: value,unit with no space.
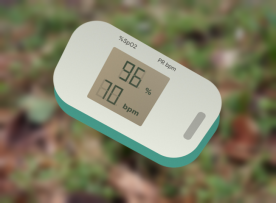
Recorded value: 96,%
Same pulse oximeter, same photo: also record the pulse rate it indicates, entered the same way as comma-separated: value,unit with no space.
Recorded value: 70,bpm
